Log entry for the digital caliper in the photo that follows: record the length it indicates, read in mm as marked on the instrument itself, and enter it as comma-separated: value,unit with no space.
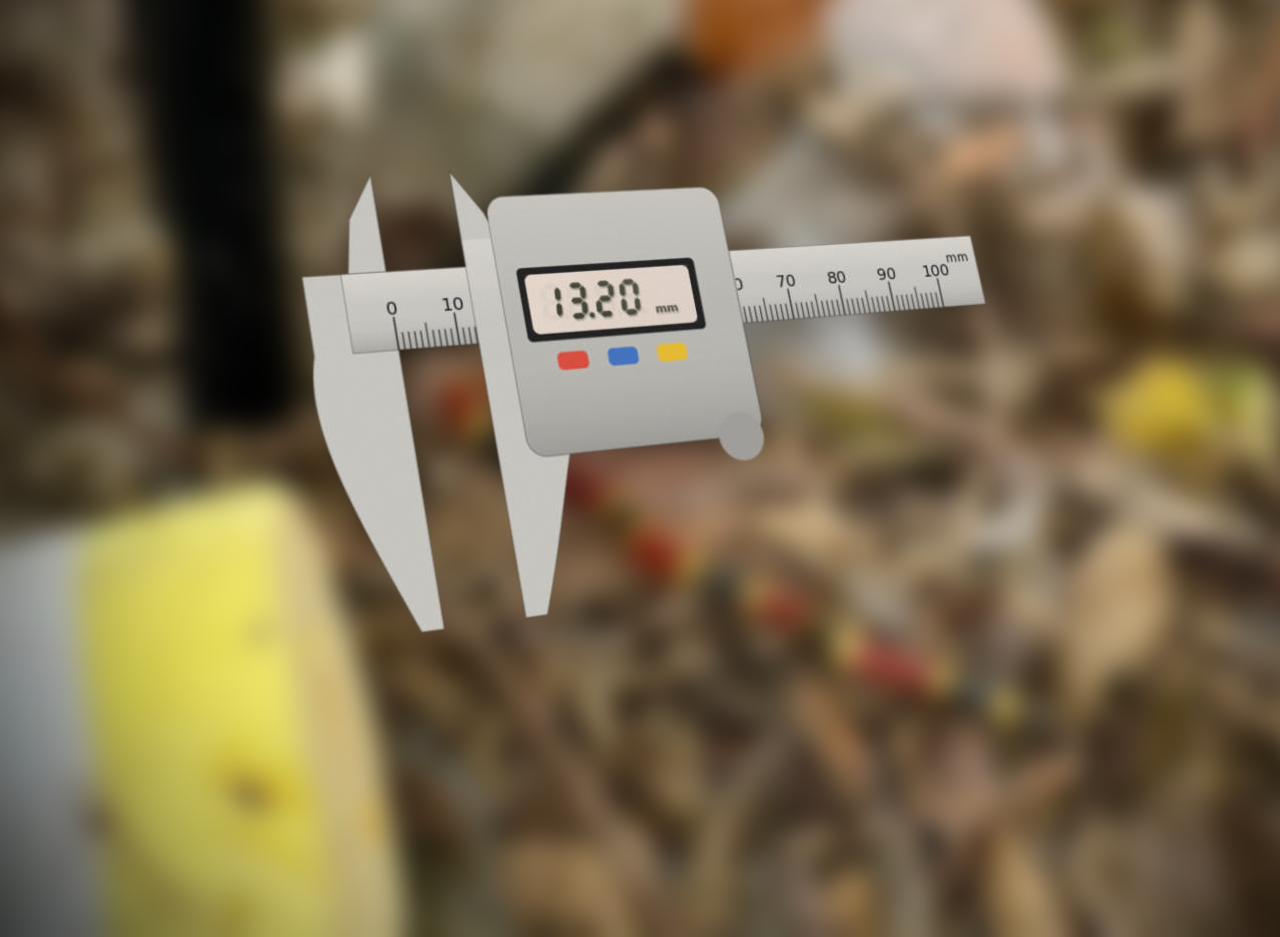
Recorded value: 13.20,mm
